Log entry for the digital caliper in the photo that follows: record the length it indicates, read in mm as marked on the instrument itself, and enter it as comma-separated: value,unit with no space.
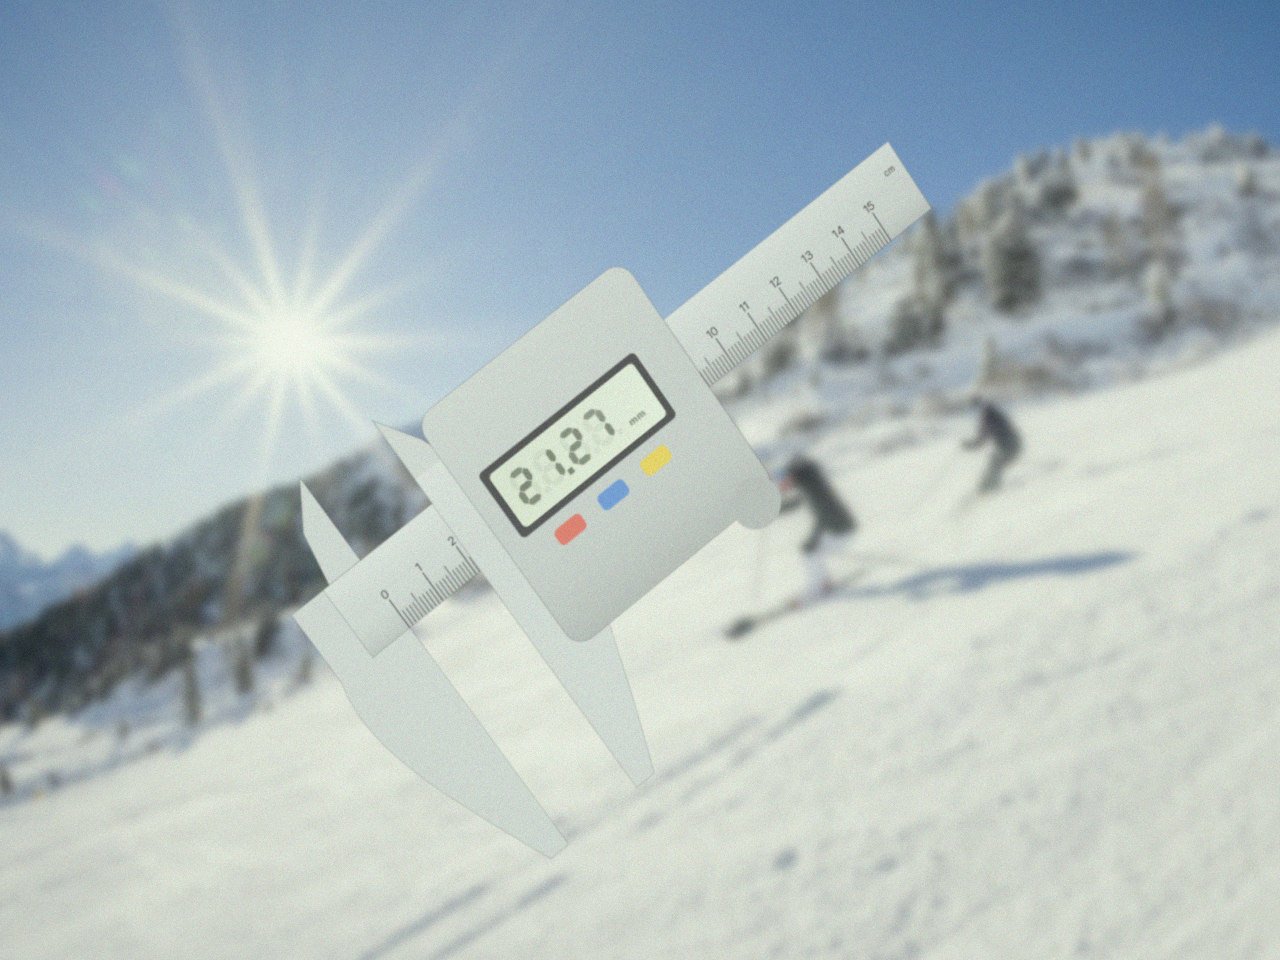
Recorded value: 21.27,mm
